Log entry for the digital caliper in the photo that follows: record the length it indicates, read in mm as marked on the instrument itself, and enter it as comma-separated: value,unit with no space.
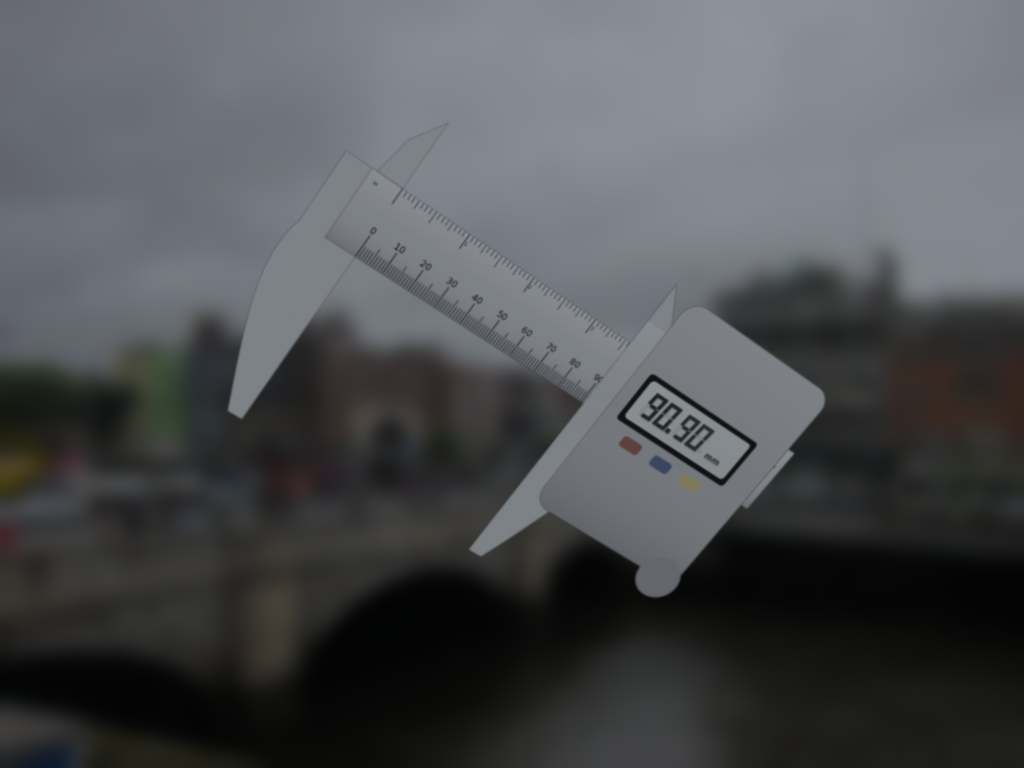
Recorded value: 90.90,mm
